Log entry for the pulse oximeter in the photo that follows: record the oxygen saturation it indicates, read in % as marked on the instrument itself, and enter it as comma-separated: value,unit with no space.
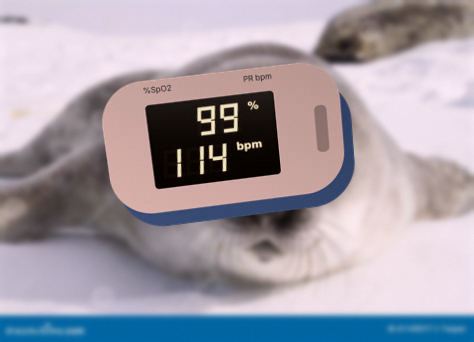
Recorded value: 99,%
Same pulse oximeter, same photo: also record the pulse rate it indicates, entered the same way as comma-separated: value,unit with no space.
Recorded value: 114,bpm
